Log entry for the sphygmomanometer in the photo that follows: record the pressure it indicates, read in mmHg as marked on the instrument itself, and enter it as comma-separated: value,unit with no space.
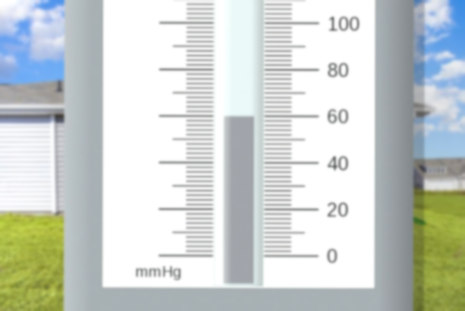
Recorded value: 60,mmHg
